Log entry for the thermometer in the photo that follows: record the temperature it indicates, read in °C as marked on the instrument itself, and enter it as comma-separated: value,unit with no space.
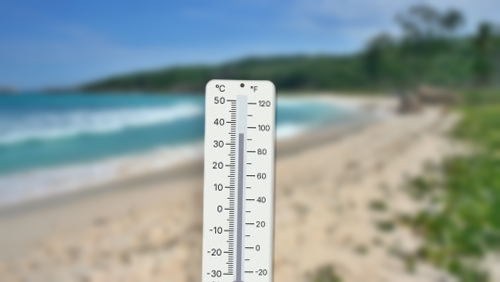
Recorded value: 35,°C
